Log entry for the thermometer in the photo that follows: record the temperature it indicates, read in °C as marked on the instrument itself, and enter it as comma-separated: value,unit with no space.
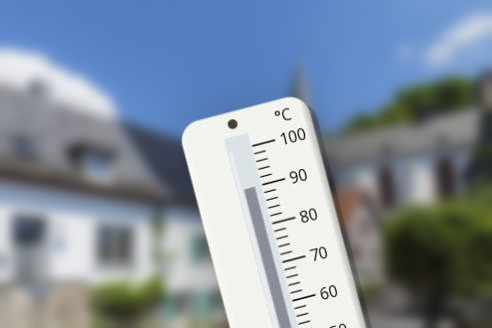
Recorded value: 90,°C
